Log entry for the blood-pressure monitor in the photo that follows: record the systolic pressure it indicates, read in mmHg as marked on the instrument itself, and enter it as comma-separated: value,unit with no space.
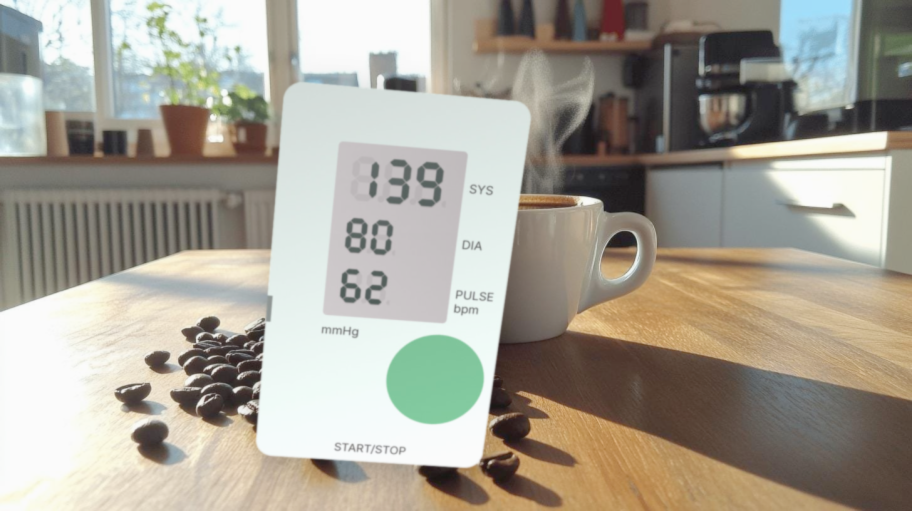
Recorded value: 139,mmHg
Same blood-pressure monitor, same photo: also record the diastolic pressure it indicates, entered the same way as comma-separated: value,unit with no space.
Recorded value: 80,mmHg
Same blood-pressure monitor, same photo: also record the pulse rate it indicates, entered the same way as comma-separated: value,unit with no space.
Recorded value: 62,bpm
